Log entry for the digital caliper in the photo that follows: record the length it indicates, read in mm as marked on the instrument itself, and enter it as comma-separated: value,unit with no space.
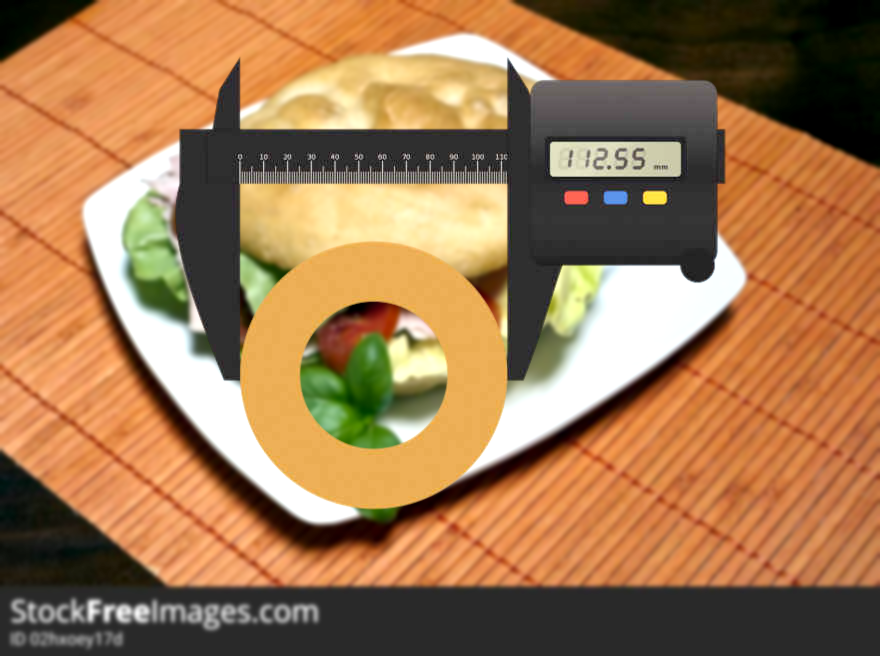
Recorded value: 112.55,mm
